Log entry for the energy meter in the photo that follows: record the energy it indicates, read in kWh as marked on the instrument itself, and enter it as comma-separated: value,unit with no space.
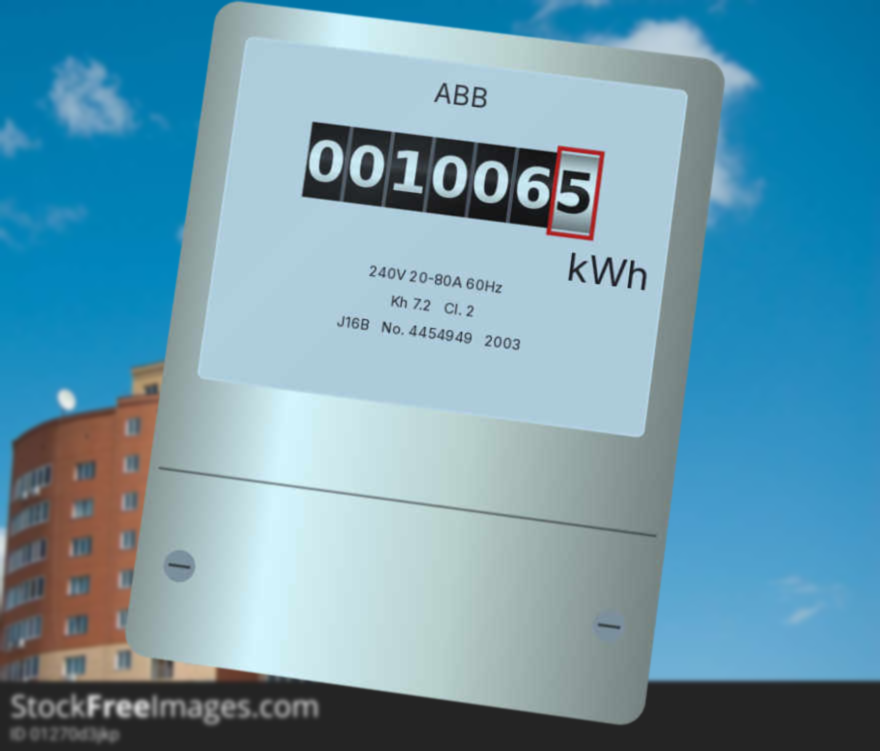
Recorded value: 1006.5,kWh
